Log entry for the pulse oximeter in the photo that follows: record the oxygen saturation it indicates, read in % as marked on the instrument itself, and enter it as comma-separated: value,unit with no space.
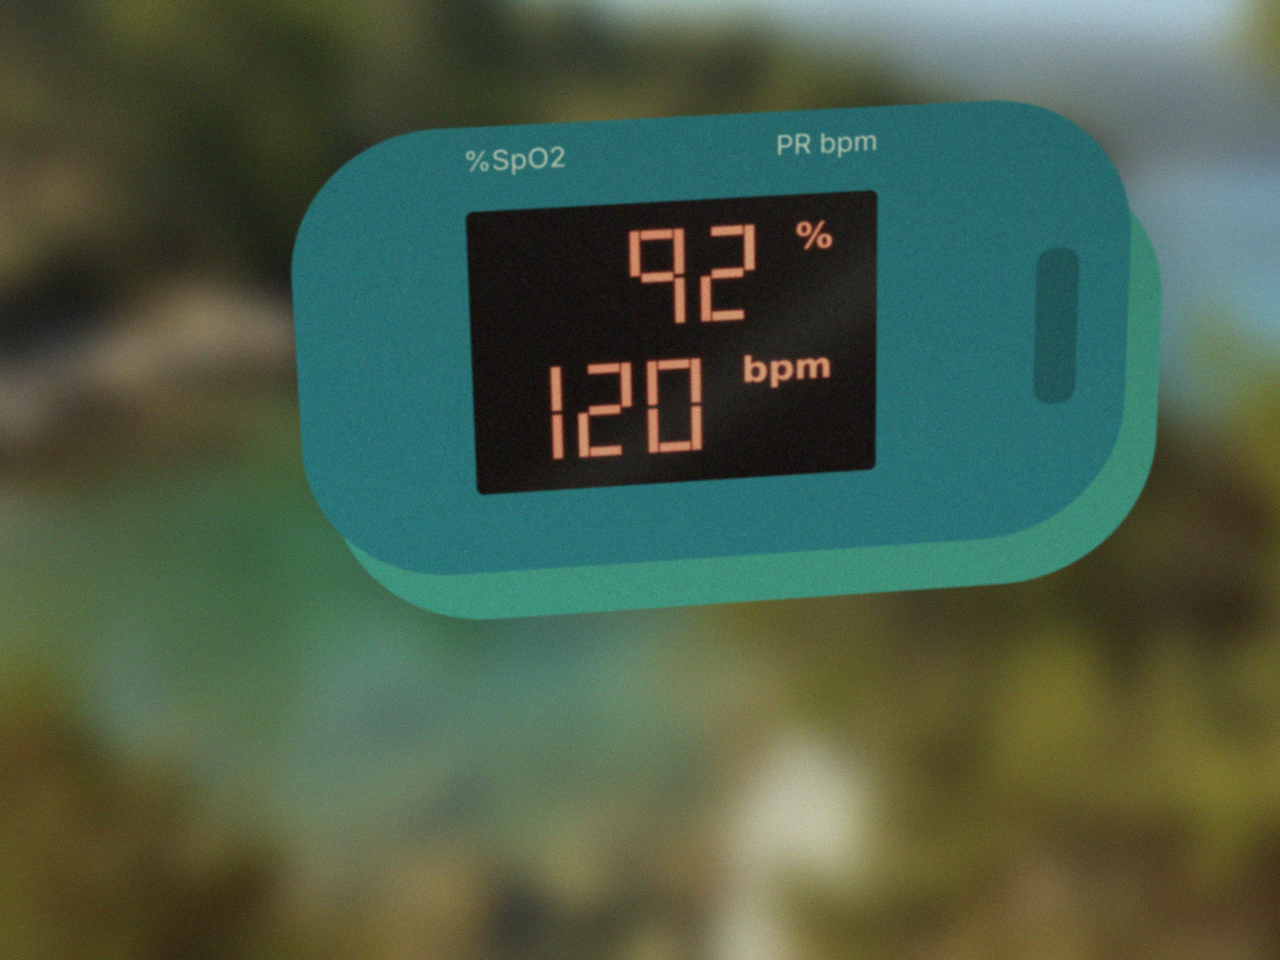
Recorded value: 92,%
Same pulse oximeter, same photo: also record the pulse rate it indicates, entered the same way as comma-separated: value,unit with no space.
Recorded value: 120,bpm
